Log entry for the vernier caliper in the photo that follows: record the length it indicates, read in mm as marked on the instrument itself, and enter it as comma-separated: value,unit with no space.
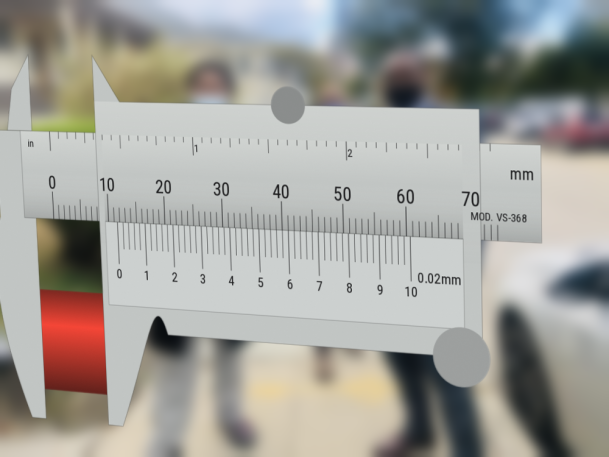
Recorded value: 11.6,mm
